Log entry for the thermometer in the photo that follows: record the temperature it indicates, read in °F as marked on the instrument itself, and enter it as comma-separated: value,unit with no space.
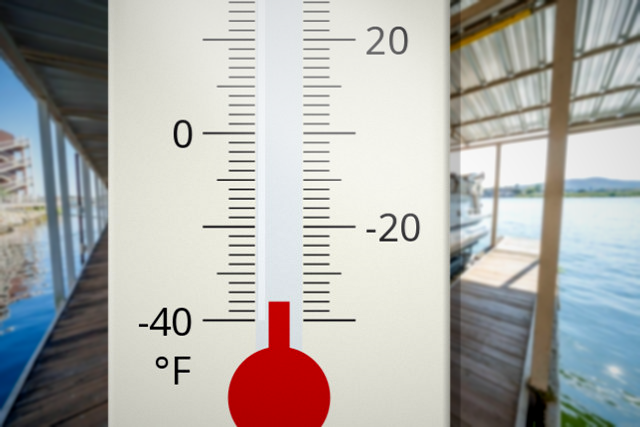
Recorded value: -36,°F
